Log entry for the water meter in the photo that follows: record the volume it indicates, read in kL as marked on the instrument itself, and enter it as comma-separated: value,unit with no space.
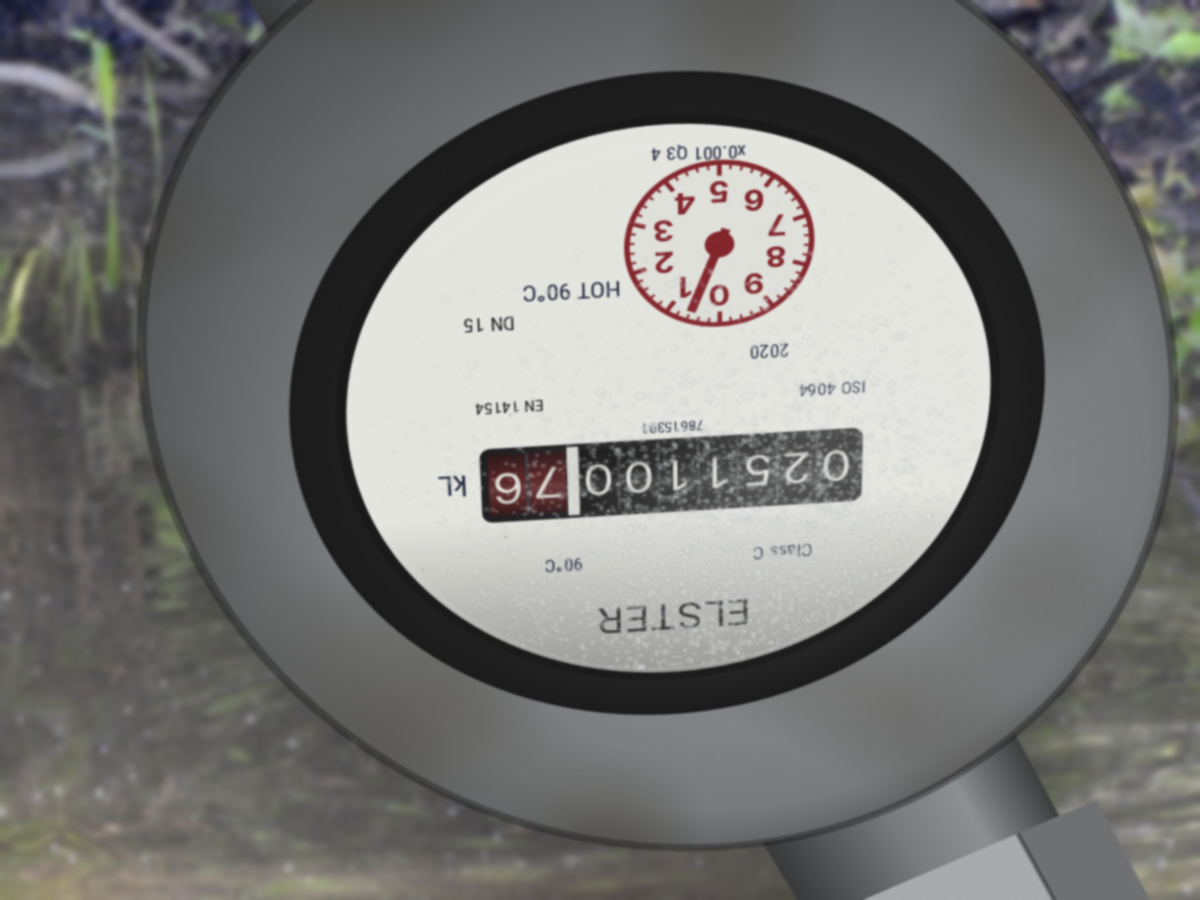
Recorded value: 251100.760,kL
